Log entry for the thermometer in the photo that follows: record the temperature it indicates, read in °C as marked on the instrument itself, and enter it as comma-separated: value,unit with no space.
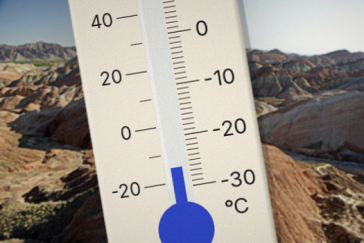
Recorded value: -26,°C
